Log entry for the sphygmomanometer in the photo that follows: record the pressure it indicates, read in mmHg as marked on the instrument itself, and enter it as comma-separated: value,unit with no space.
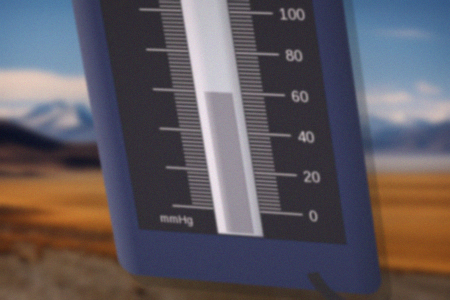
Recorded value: 60,mmHg
